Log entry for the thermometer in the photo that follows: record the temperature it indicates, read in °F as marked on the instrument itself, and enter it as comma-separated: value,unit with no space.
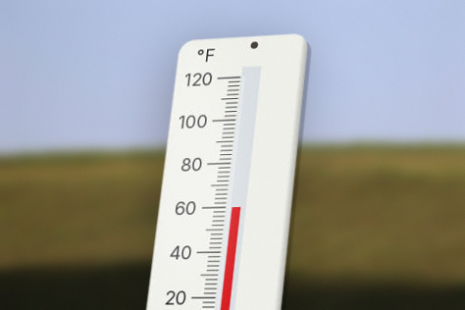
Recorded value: 60,°F
